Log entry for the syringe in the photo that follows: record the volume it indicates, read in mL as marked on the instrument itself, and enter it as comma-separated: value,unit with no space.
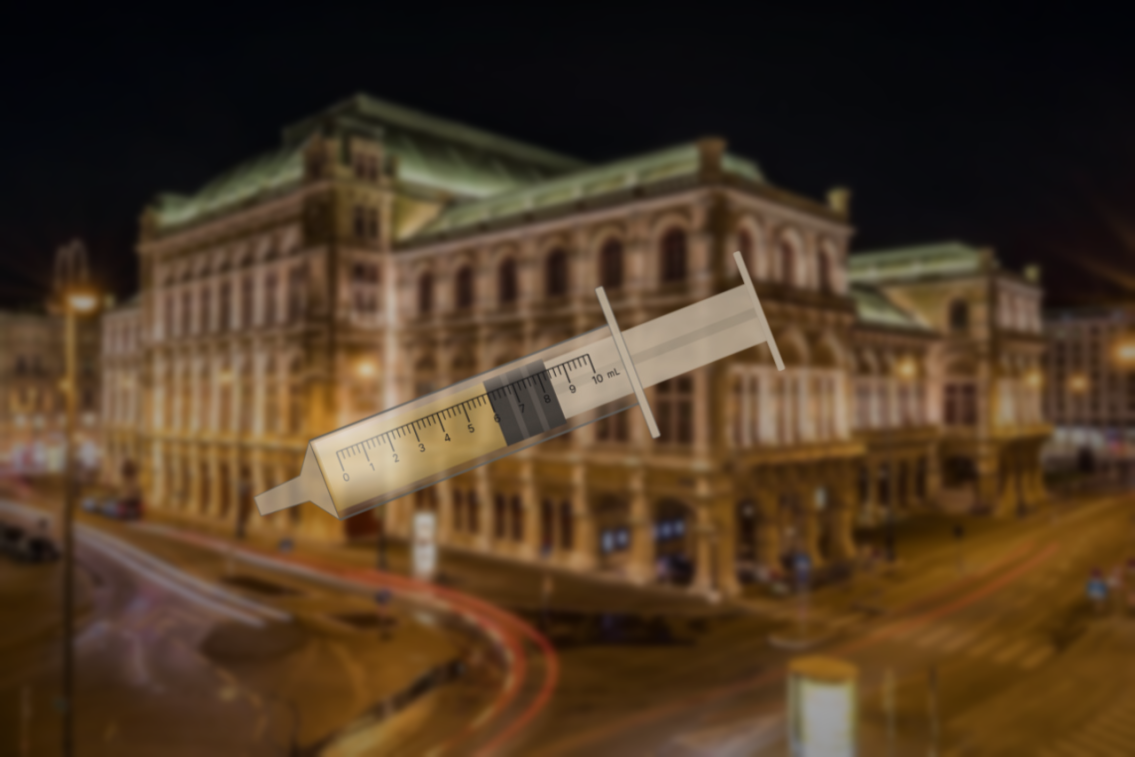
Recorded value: 6,mL
